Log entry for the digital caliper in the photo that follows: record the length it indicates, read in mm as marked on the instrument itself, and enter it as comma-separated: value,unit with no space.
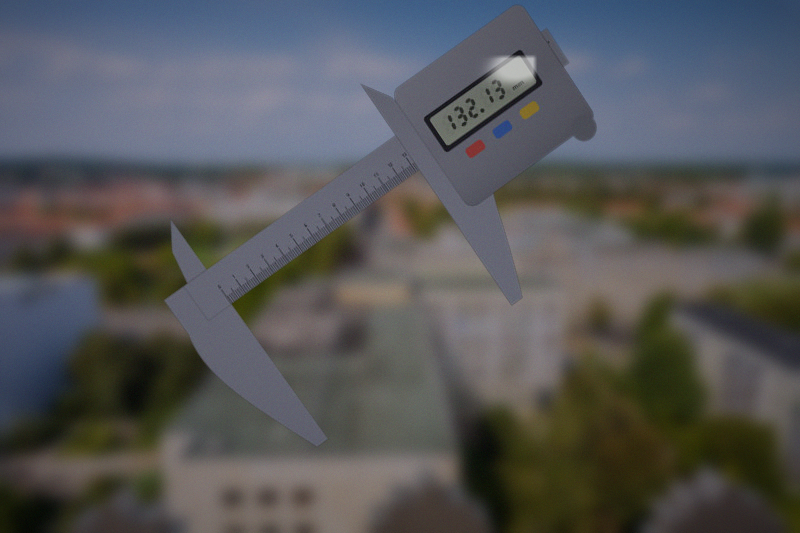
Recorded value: 132.13,mm
